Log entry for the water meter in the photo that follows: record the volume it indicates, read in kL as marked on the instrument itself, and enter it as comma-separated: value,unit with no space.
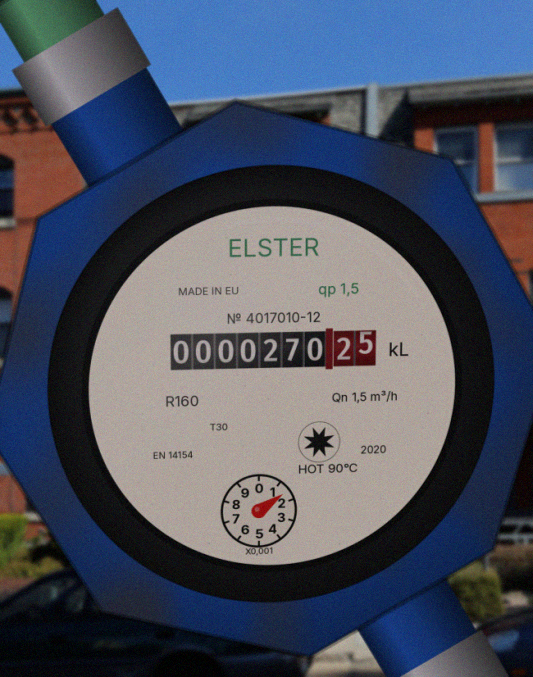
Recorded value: 270.251,kL
